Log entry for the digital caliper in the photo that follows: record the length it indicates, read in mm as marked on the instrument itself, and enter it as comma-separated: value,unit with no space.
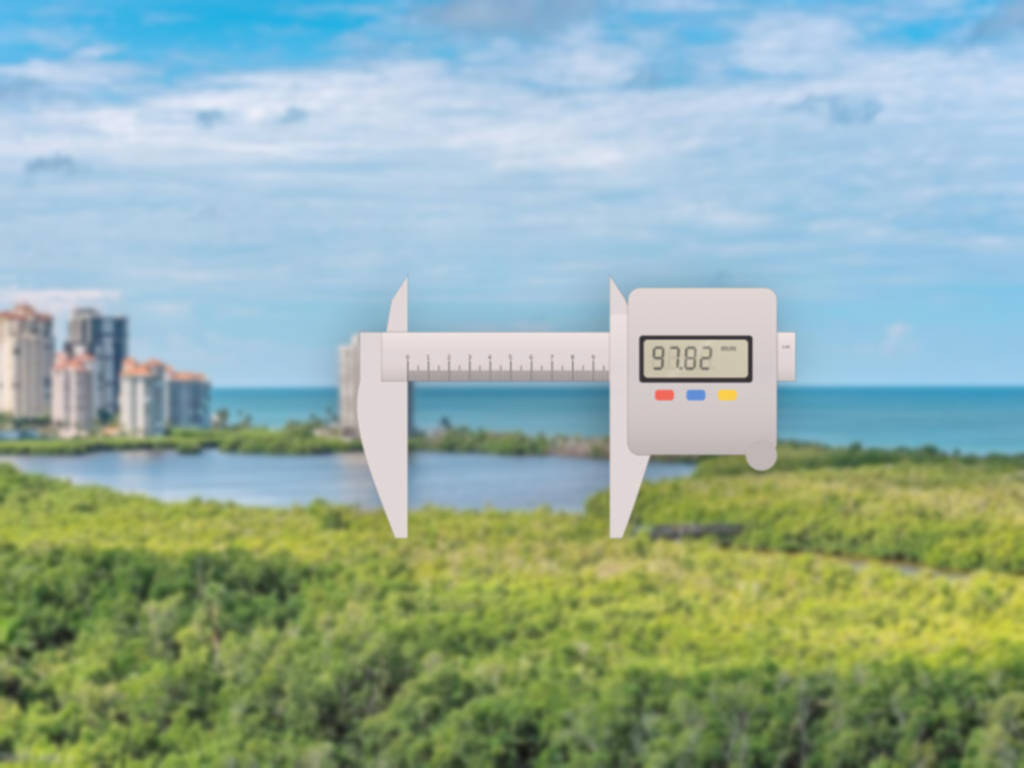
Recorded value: 97.82,mm
